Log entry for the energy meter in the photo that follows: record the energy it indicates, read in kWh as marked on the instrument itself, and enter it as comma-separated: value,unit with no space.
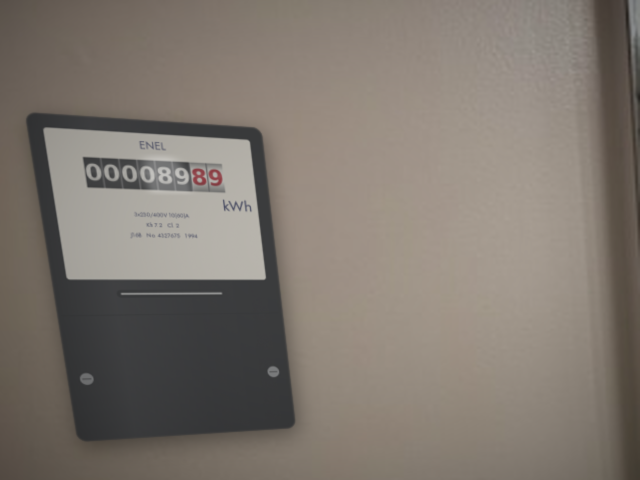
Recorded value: 89.89,kWh
